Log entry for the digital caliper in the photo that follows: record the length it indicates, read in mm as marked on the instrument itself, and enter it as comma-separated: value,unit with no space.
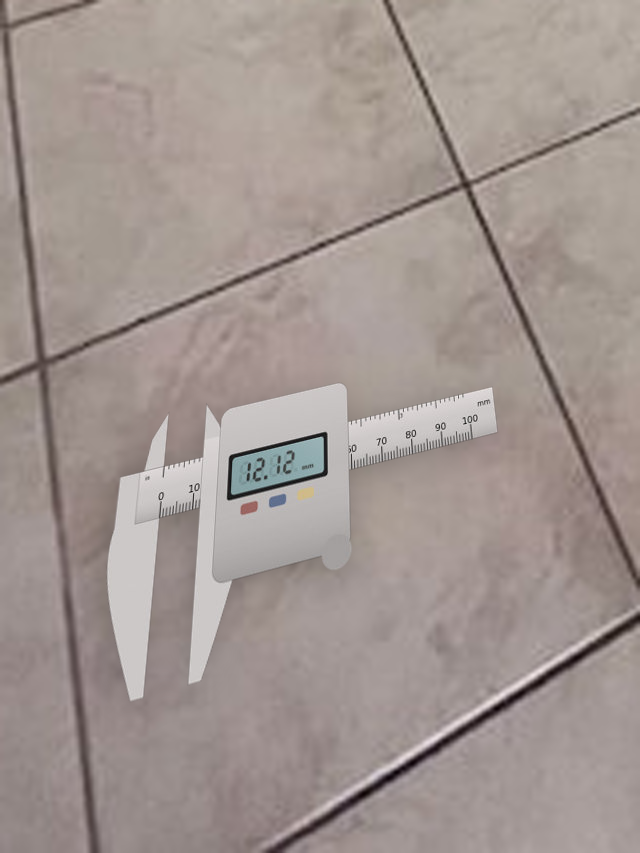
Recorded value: 12.12,mm
